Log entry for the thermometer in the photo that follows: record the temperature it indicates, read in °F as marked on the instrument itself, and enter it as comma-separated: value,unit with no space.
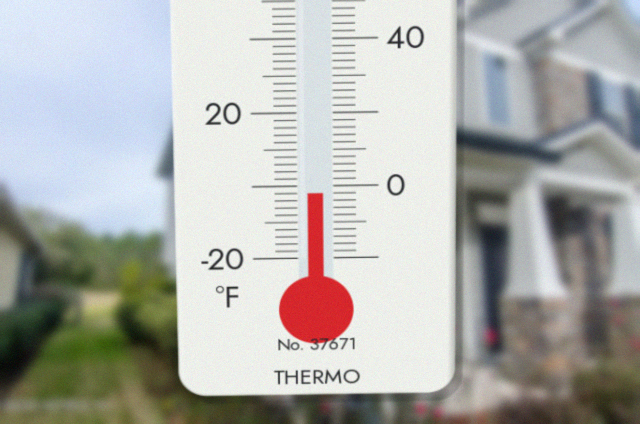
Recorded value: -2,°F
